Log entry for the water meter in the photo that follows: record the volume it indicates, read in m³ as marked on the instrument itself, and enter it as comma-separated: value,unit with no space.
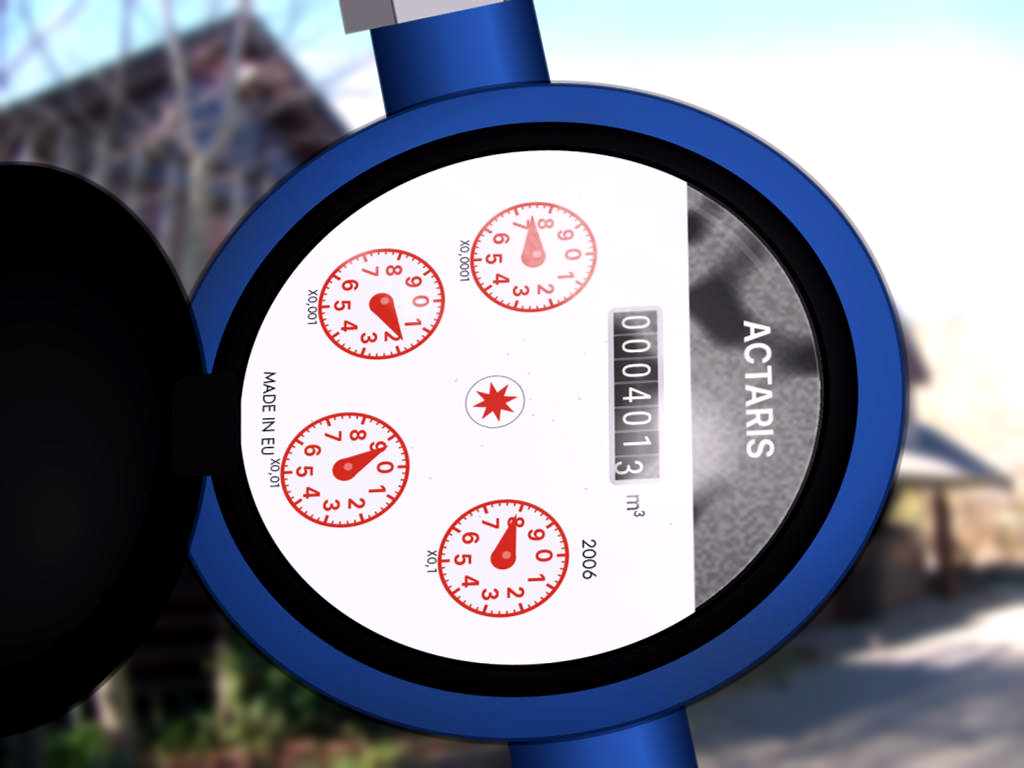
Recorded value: 4012.7917,m³
